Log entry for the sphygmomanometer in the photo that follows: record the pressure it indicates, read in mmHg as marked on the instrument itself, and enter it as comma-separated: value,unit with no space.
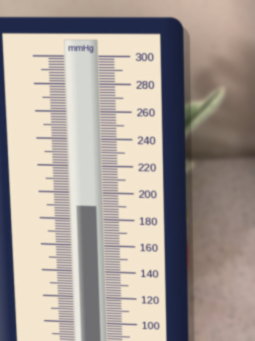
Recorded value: 190,mmHg
